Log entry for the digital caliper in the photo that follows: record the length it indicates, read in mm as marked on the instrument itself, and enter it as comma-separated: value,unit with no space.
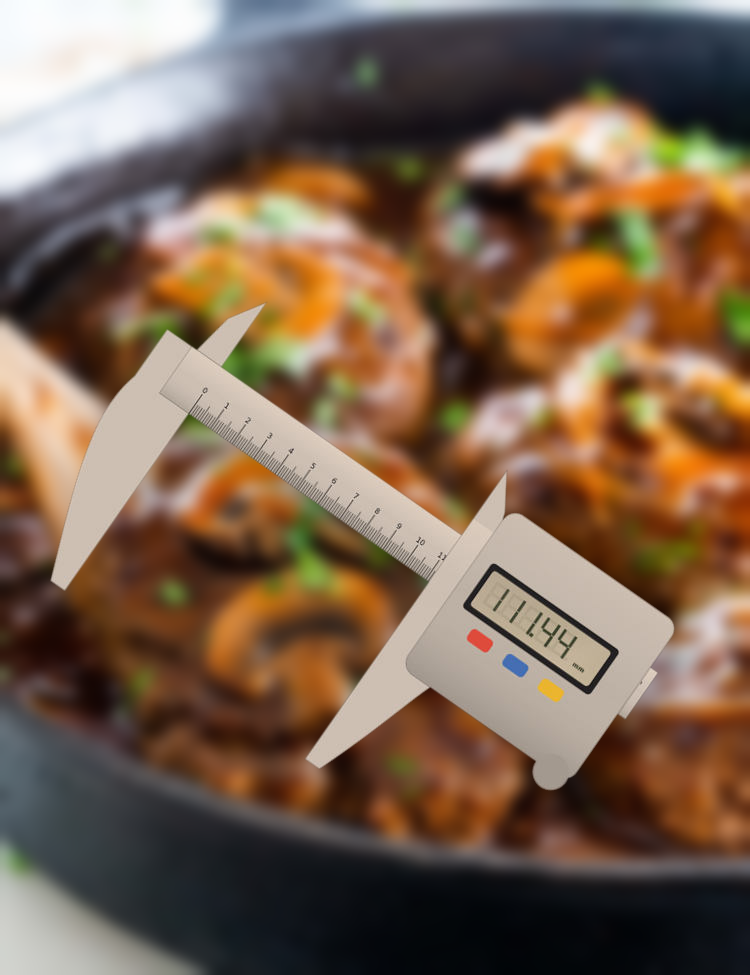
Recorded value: 111.44,mm
